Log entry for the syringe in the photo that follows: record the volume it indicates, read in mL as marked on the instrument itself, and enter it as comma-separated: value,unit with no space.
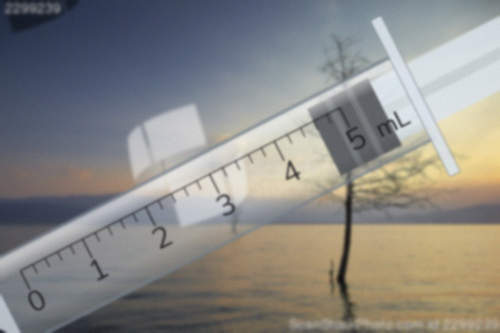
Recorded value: 4.6,mL
